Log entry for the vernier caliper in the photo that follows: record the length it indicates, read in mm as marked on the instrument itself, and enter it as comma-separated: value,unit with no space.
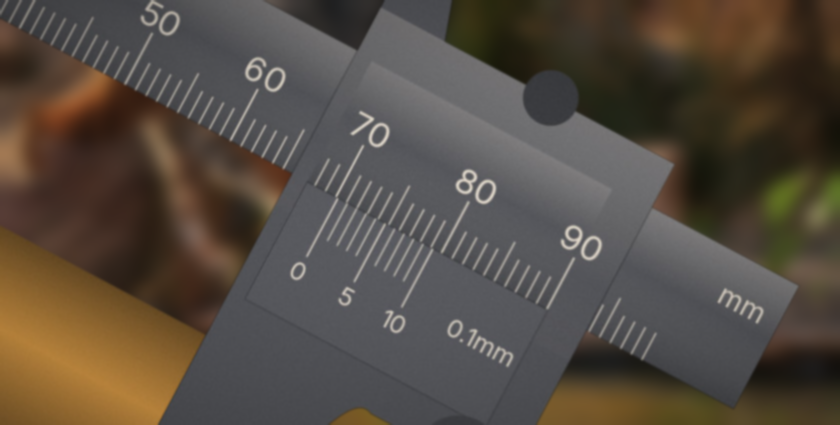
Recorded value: 70.2,mm
